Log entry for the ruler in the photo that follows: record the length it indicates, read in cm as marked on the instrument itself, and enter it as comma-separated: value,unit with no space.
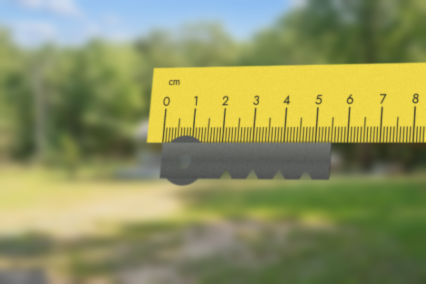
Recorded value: 5.5,cm
